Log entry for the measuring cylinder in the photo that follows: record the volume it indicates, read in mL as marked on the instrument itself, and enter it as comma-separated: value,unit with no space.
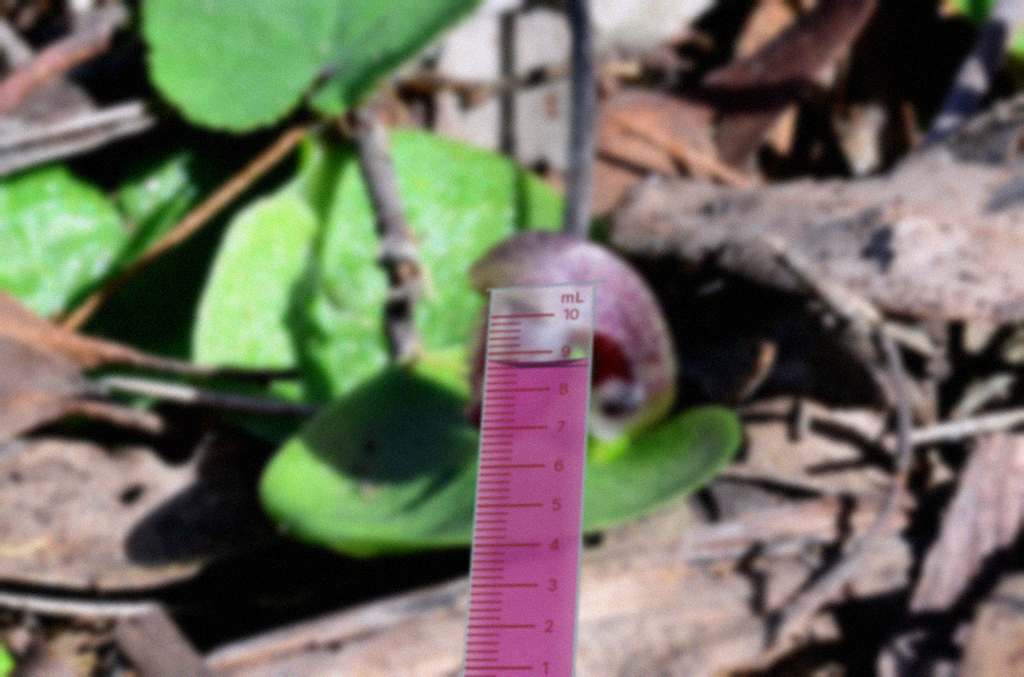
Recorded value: 8.6,mL
